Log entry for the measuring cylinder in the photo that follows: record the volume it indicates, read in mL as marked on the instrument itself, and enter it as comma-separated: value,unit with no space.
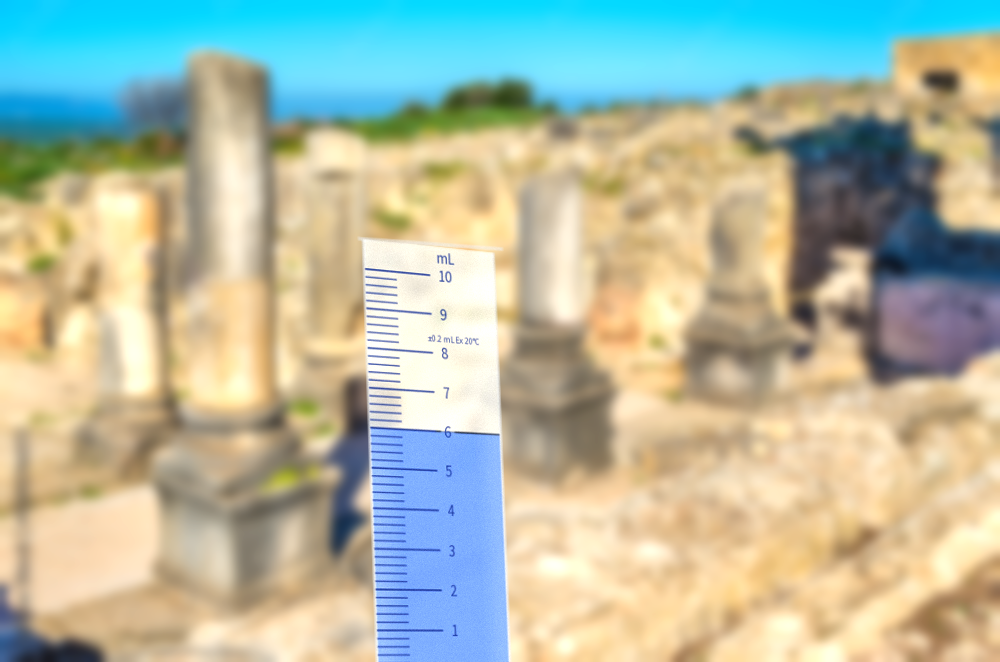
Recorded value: 6,mL
